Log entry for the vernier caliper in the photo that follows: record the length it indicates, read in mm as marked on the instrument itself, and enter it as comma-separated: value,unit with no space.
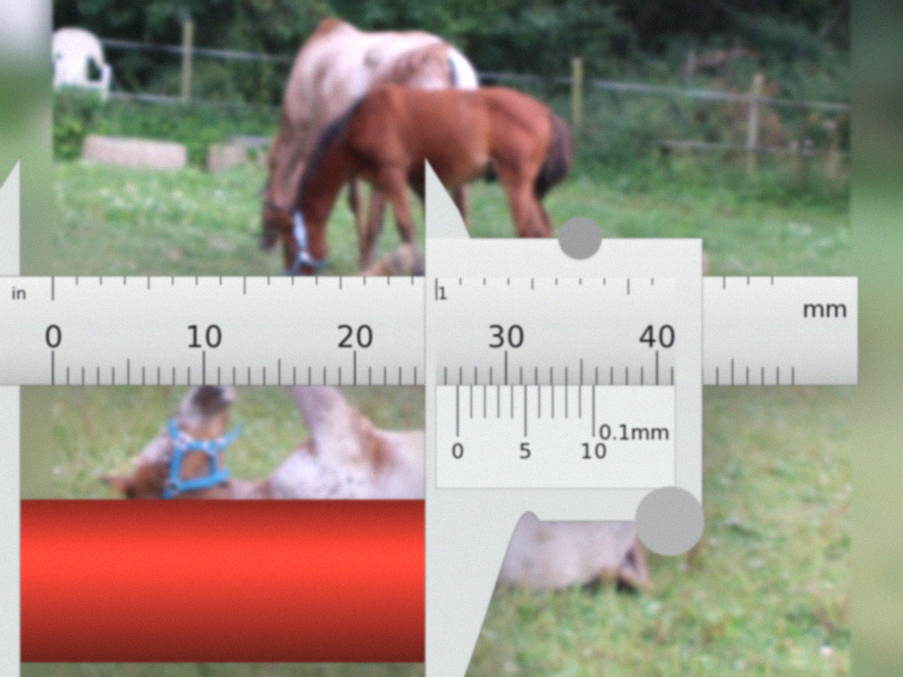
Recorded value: 26.8,mm
